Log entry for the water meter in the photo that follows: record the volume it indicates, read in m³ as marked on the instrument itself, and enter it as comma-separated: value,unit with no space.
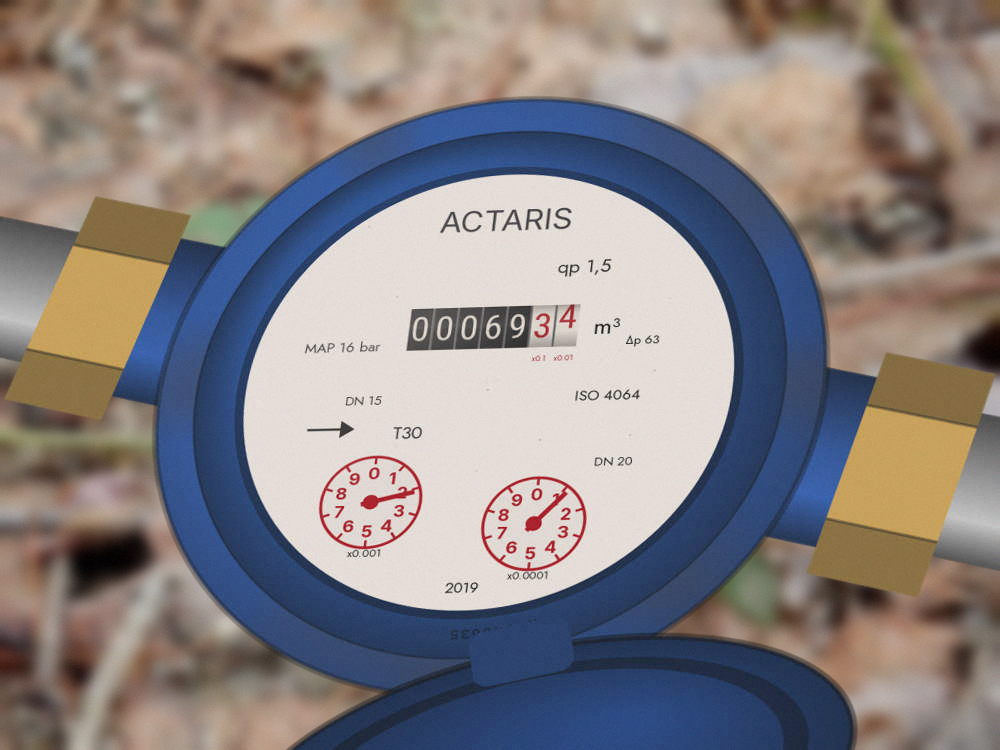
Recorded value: 69.3421,m³
